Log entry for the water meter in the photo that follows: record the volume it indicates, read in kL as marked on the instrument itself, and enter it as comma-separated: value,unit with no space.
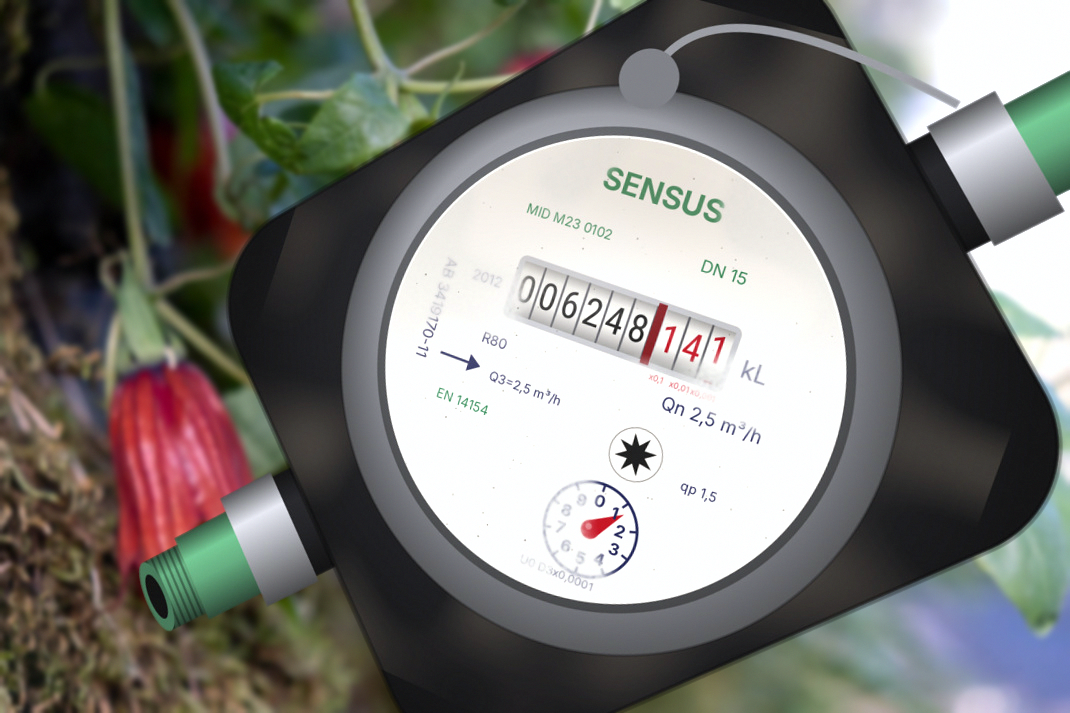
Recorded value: 6248.1411,kL
